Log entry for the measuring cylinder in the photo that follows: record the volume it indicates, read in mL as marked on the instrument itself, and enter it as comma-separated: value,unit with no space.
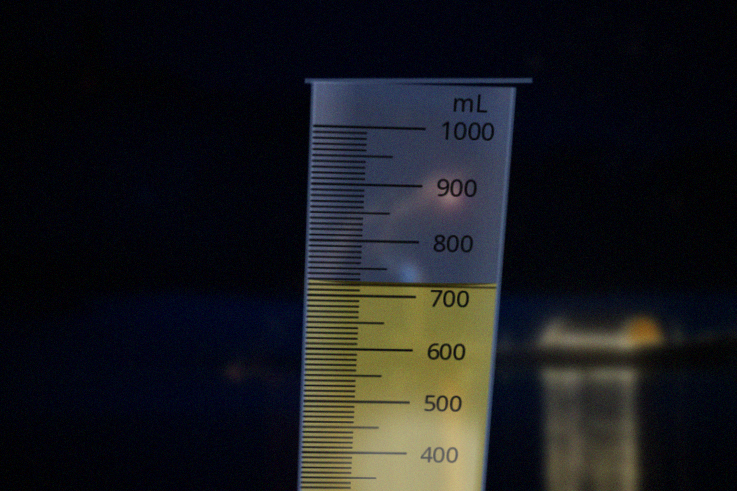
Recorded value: 720,mL
